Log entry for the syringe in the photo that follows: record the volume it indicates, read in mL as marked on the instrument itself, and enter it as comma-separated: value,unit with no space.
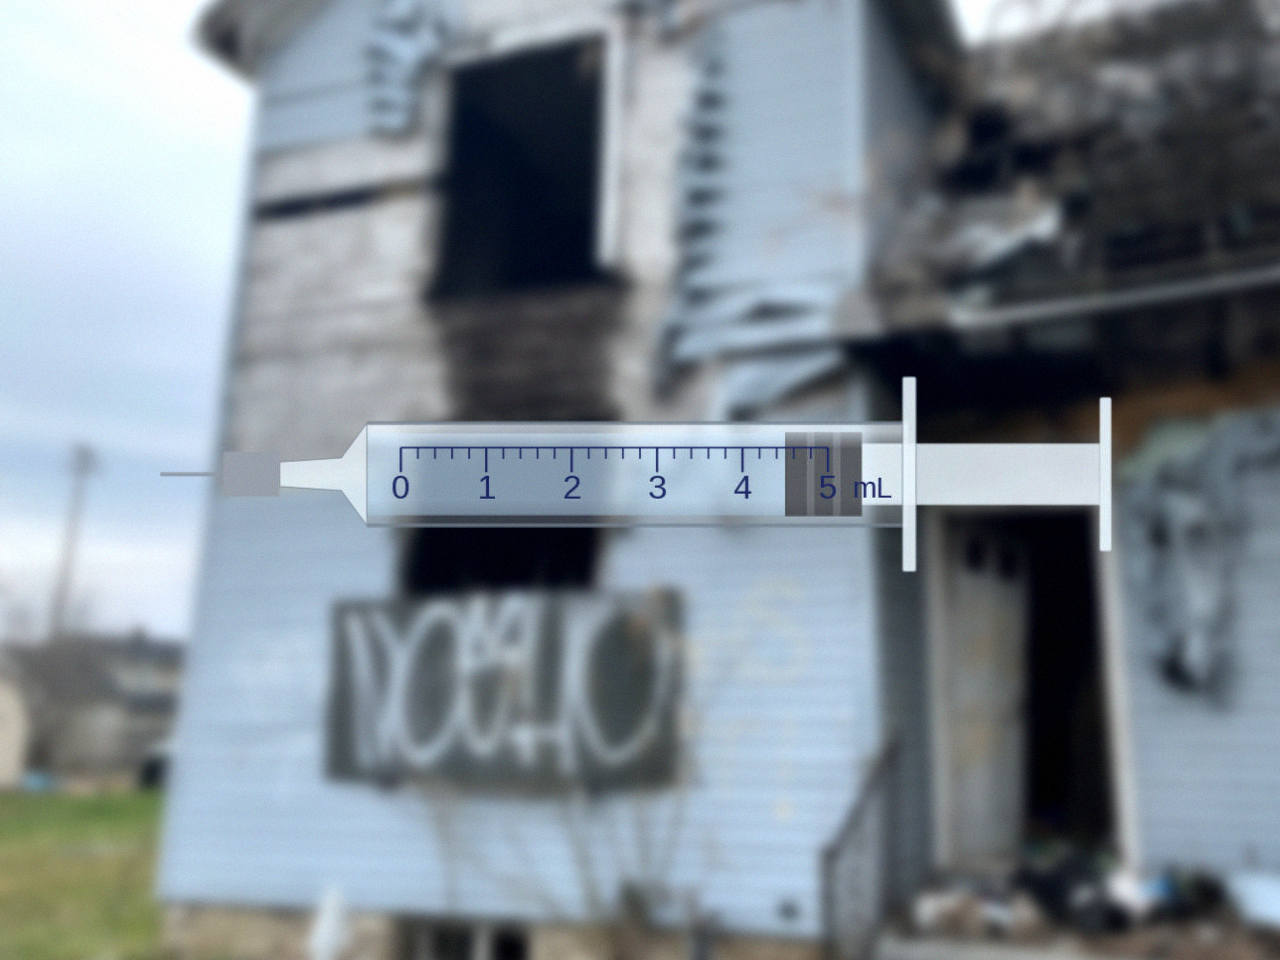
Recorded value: 4.5,mL
